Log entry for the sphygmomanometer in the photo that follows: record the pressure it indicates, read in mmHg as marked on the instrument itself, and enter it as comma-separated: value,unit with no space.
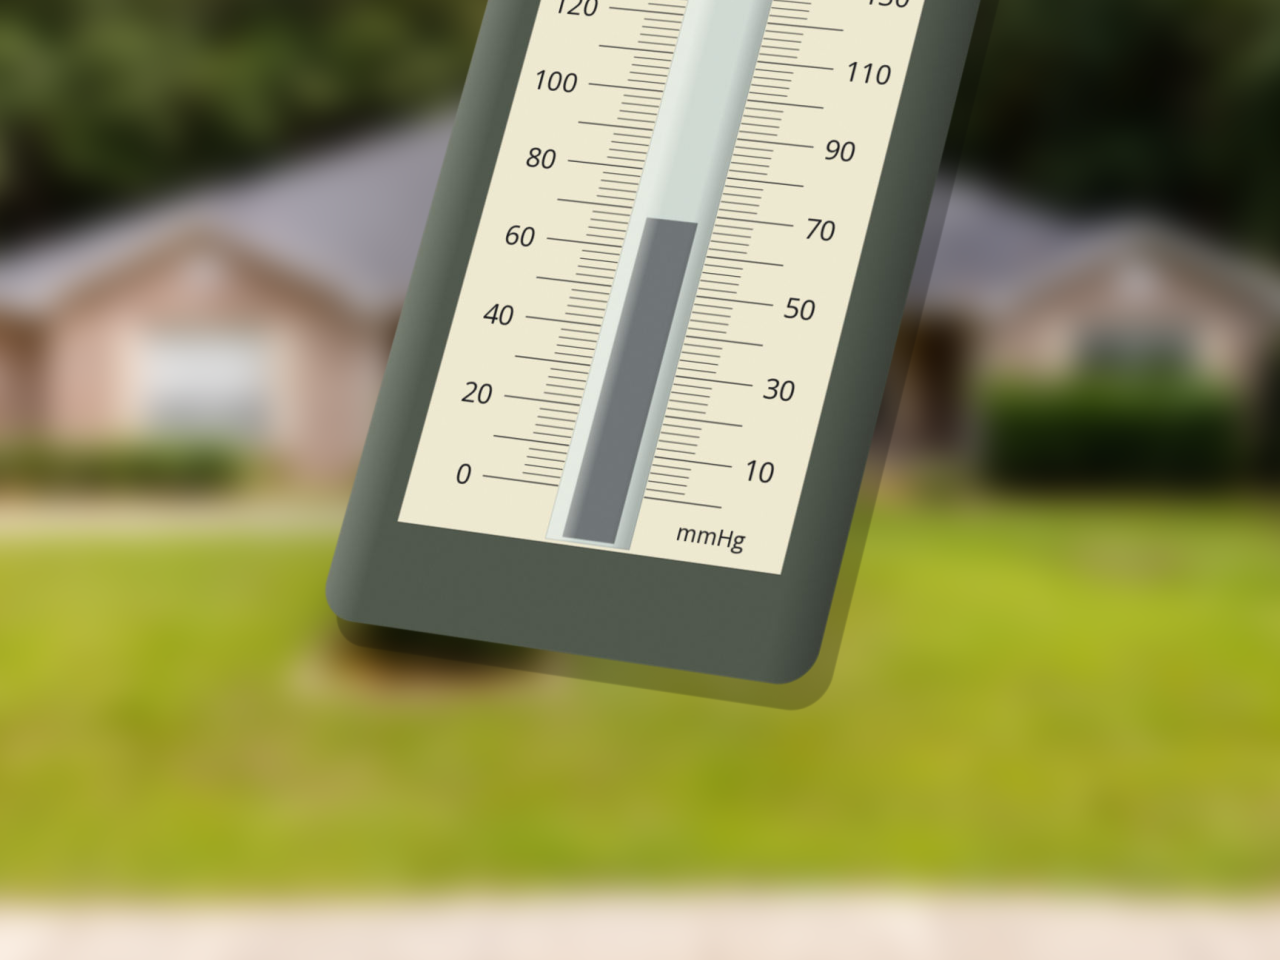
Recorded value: 68,mmHg
